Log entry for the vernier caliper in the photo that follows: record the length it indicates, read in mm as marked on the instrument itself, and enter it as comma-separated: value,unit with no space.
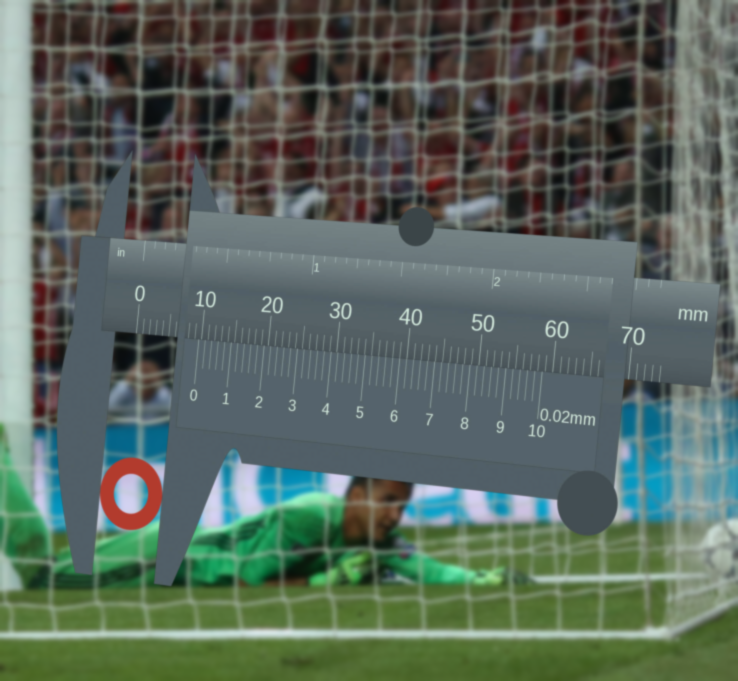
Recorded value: 9.6,mm
